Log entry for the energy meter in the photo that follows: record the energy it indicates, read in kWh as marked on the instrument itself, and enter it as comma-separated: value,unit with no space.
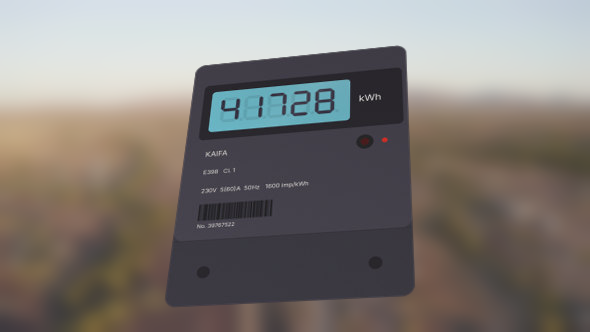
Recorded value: 41728,kWh
